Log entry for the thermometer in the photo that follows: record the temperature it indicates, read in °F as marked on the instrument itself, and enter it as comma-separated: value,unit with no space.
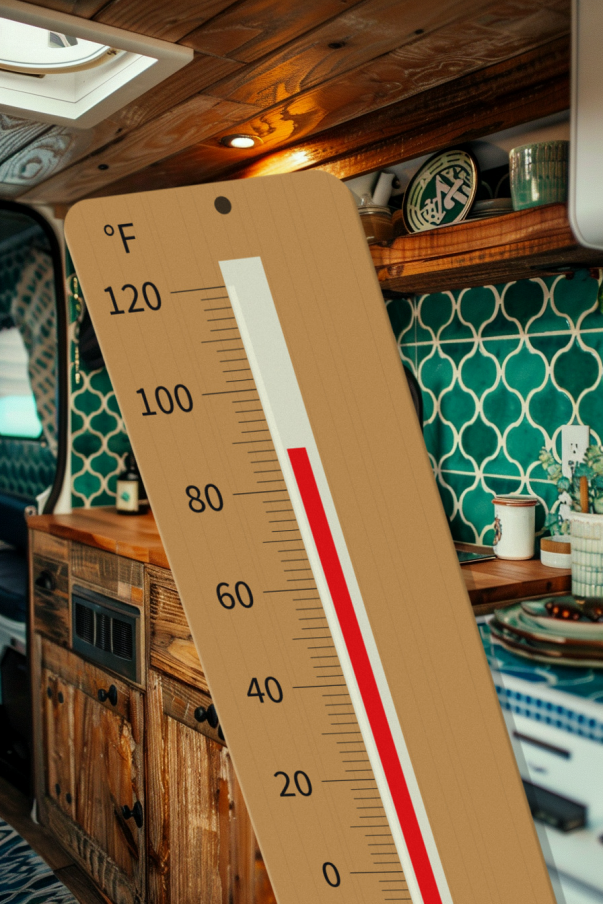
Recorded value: 88,°F
